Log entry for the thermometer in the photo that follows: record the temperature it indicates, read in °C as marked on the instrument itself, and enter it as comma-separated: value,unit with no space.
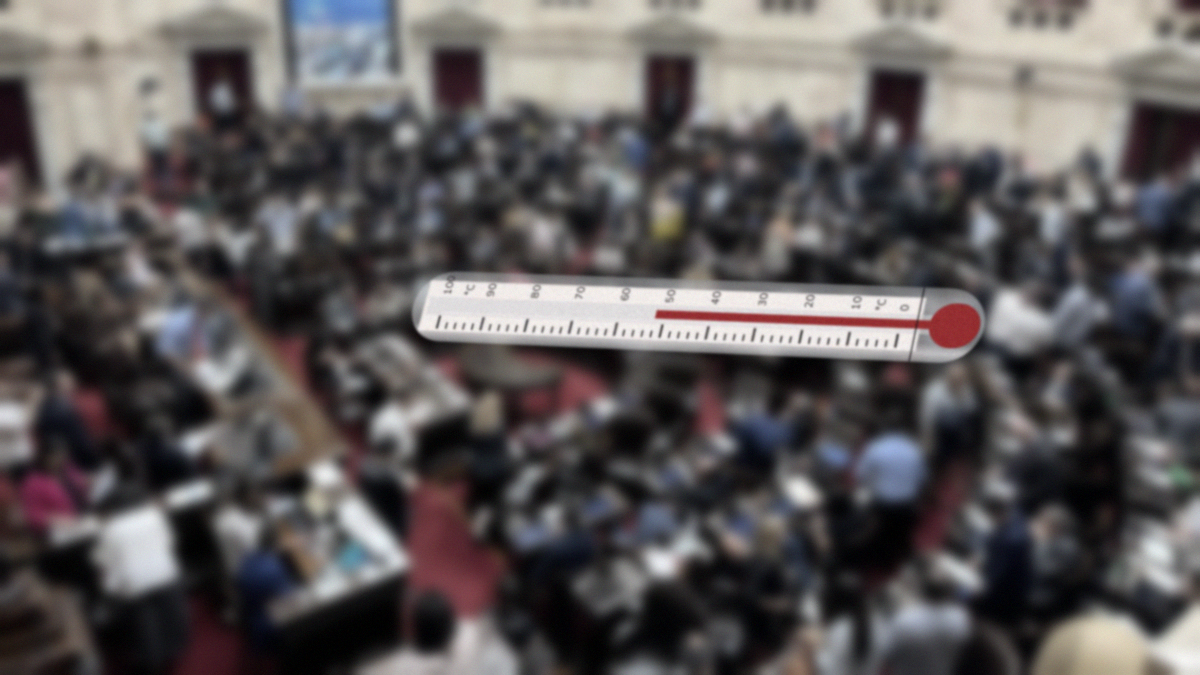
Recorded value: 52,°C
